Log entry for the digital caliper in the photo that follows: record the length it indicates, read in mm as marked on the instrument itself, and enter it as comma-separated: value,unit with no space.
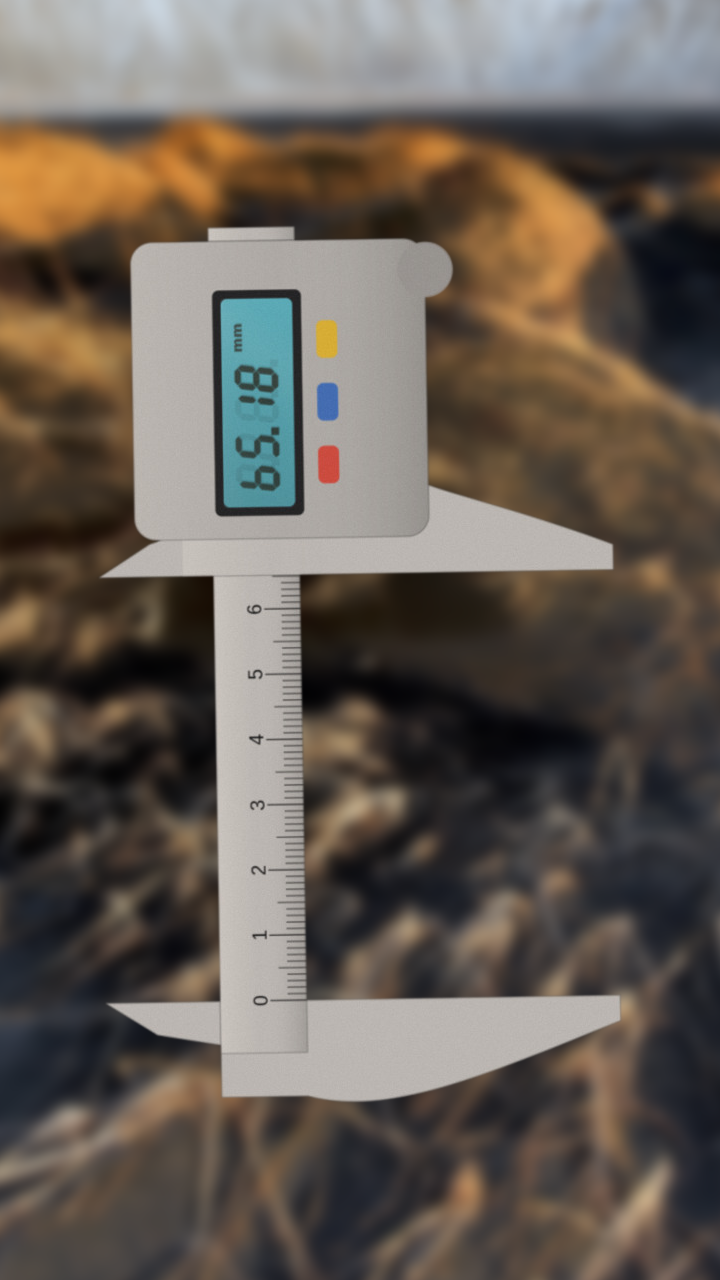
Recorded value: 65.18,mm
